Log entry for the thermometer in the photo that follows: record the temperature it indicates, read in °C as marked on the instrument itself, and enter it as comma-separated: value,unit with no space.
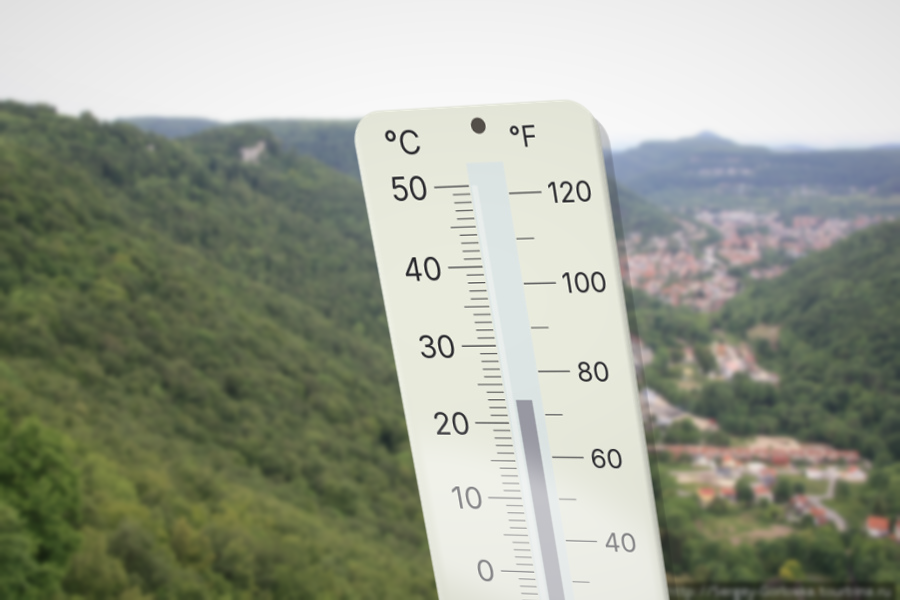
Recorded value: 23,°C
